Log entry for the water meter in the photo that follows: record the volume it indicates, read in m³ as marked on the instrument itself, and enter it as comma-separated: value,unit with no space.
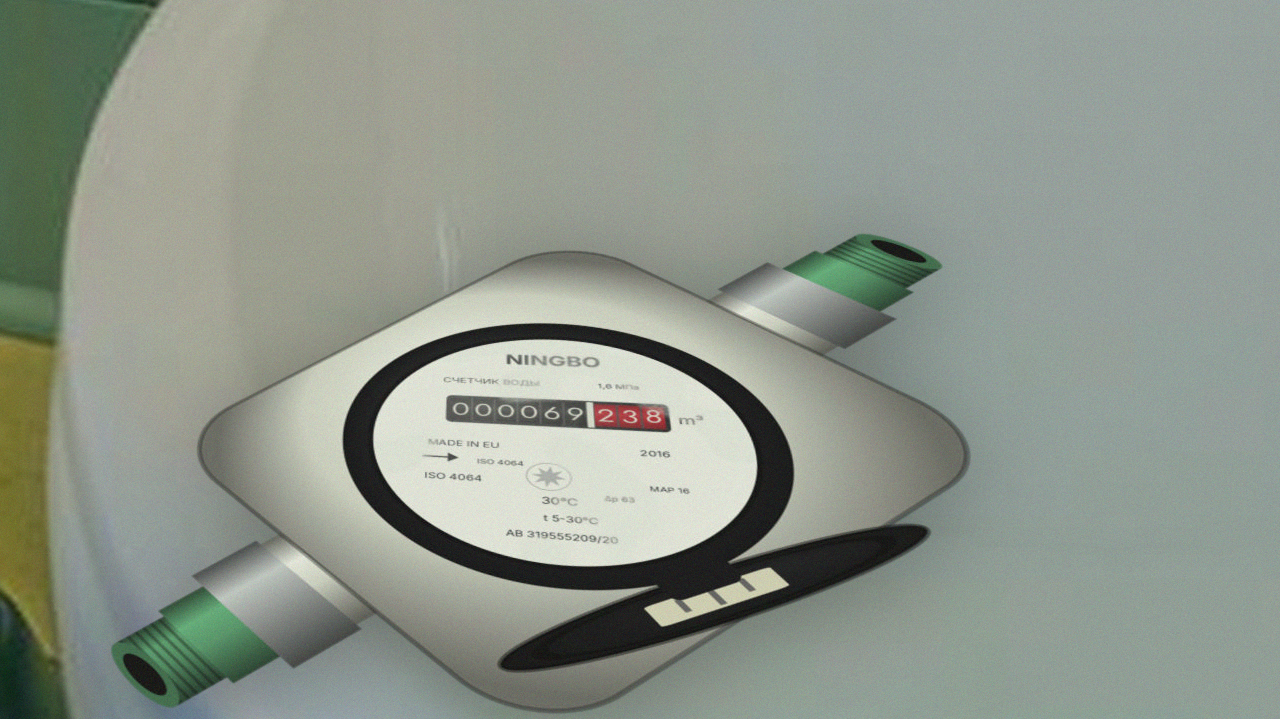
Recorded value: 69.238,m³
